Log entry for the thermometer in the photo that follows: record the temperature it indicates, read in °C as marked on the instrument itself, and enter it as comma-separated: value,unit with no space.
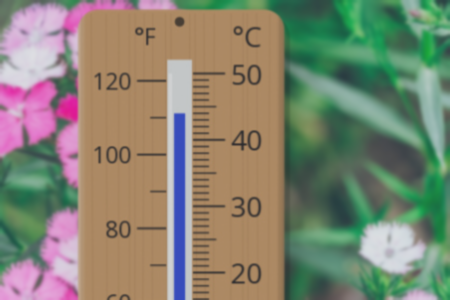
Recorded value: 44,°C
